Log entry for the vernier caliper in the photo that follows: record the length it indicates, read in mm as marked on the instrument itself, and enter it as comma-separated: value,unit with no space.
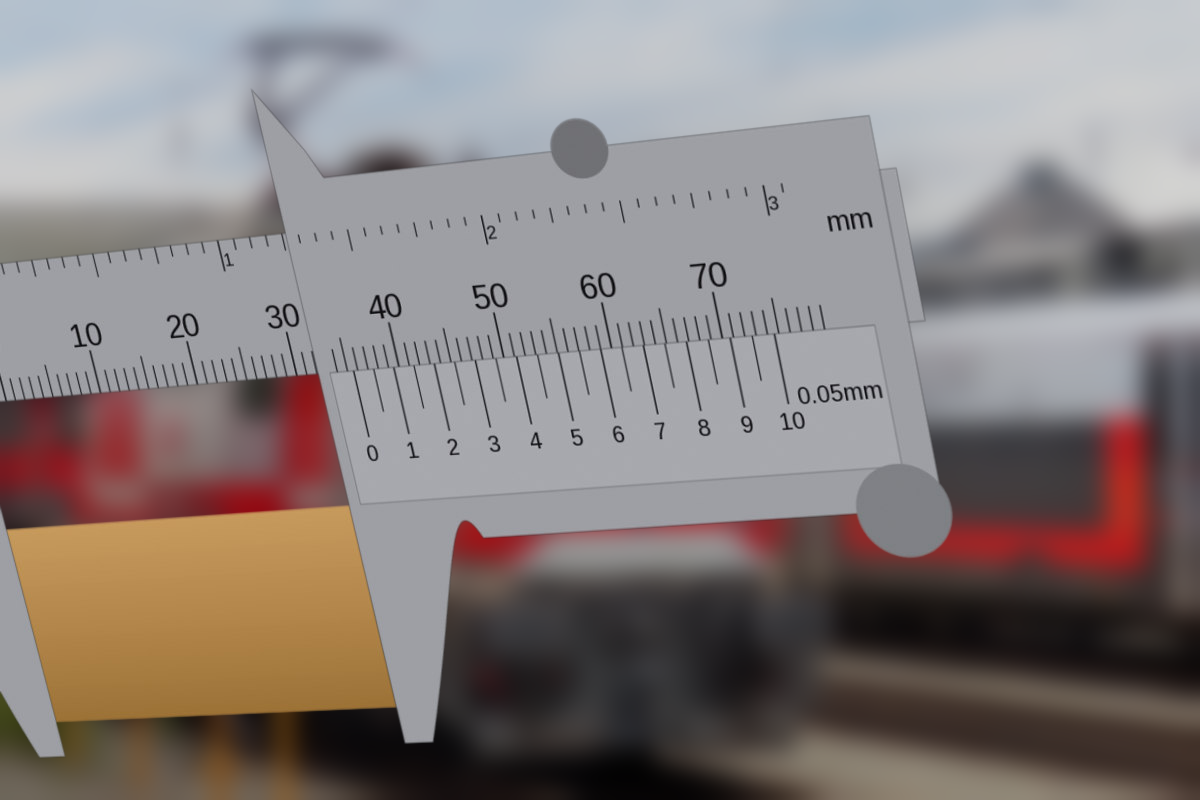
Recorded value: 35.6,mm
